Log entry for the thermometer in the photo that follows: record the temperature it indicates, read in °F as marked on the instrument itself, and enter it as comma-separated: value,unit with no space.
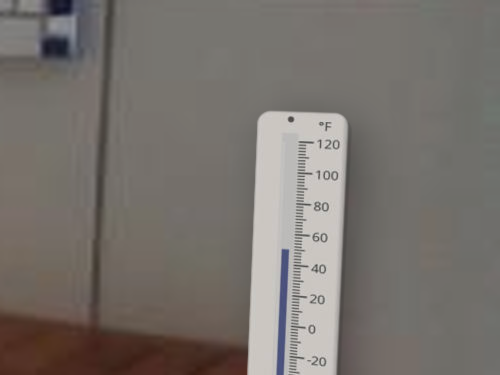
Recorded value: 50,°F
